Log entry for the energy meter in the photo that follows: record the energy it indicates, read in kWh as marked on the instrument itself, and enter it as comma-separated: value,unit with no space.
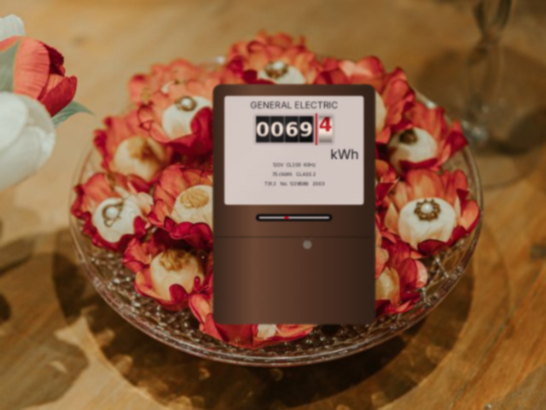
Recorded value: 69.4,kWh
